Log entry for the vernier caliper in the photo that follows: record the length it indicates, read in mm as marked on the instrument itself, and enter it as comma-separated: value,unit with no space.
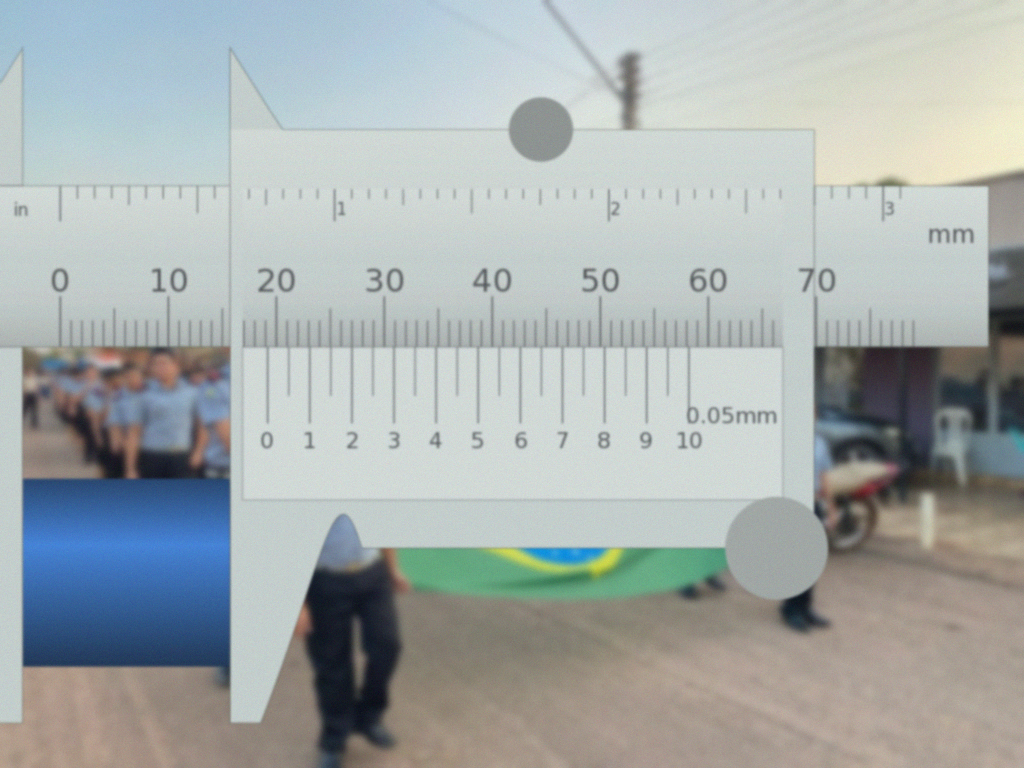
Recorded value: 19.2,mm
